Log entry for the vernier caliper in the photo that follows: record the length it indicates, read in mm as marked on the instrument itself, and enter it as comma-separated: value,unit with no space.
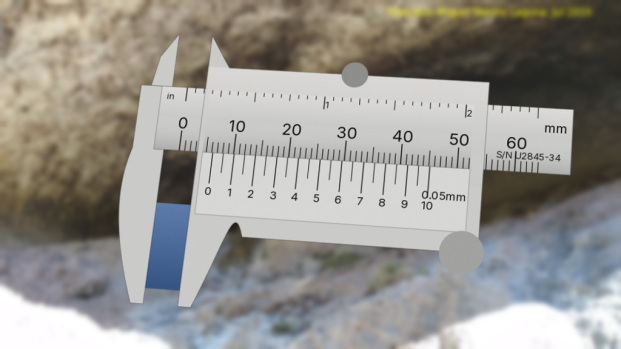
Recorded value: 6.2,mm
